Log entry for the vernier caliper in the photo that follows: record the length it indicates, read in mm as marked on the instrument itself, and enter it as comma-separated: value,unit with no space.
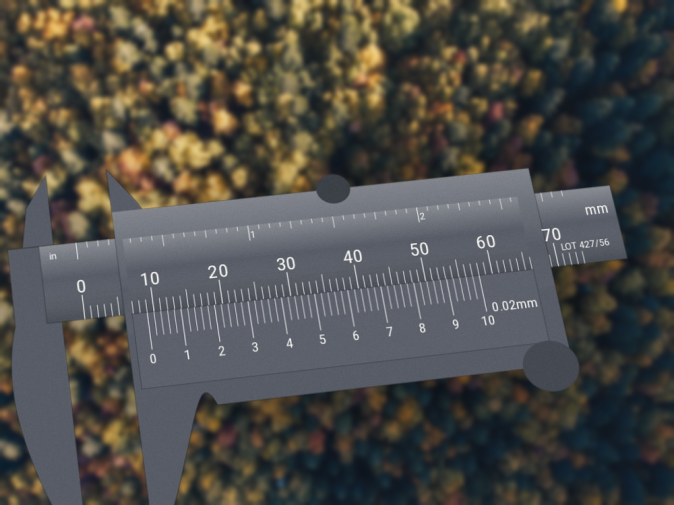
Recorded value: 9.0,mm
